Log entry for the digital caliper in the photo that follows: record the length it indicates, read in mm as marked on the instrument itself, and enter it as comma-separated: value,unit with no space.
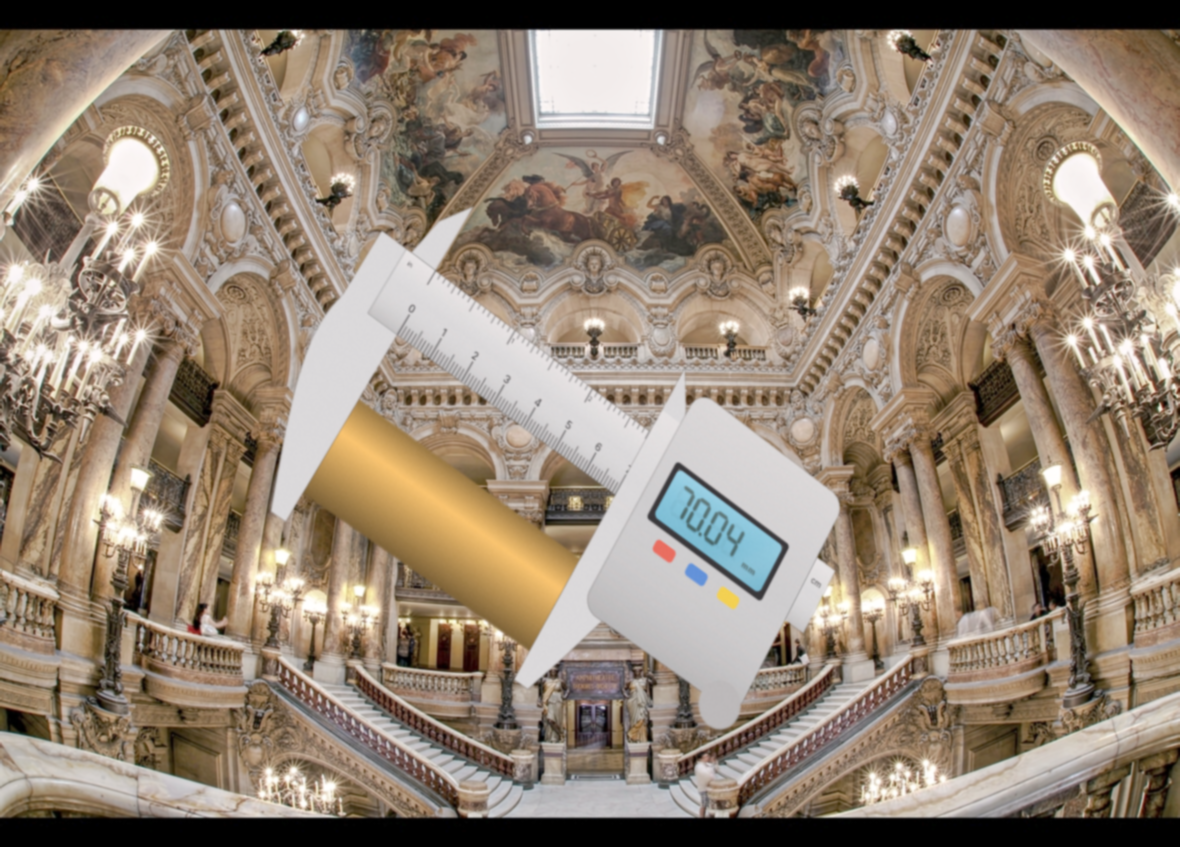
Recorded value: 70.04,mm
